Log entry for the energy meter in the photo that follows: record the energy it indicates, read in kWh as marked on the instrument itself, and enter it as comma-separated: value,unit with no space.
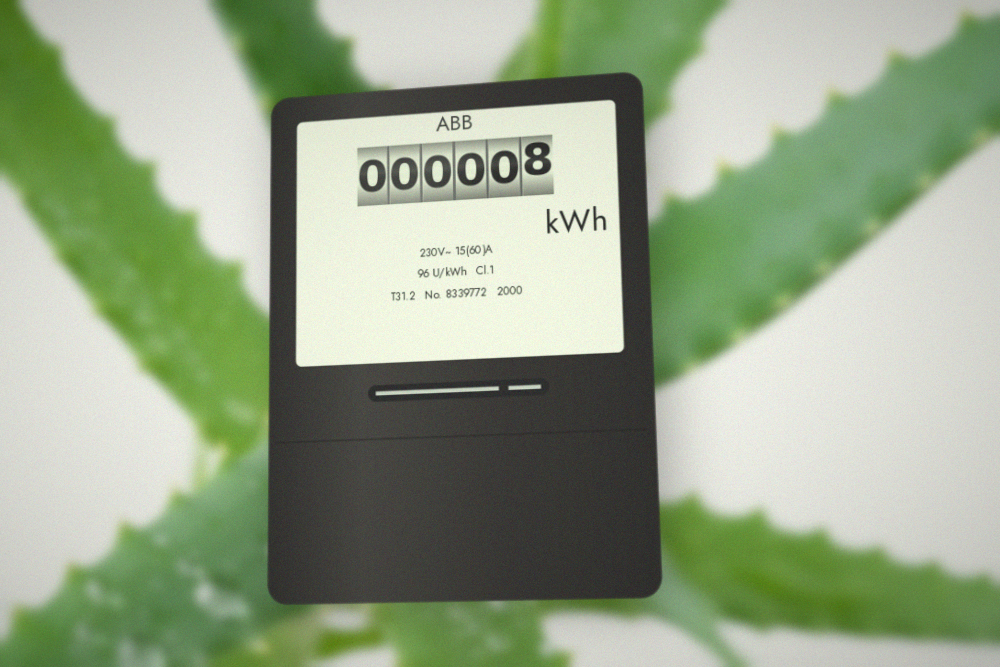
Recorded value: 8,kWh
